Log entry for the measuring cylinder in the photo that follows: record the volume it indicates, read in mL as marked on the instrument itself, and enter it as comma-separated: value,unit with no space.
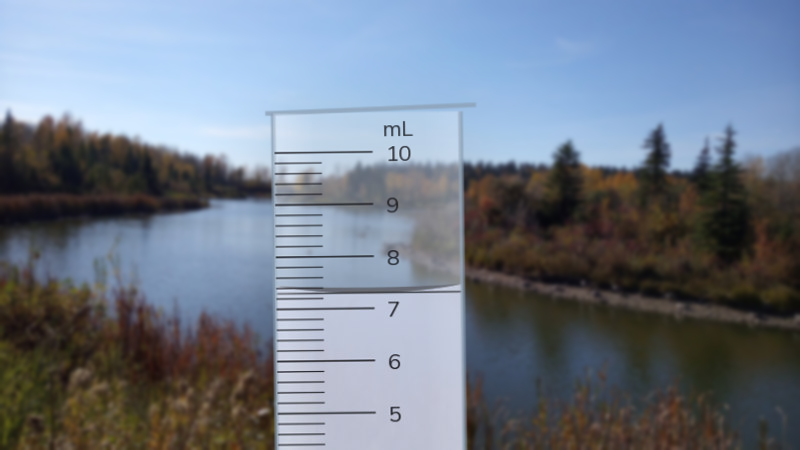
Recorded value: 7.3,mL
